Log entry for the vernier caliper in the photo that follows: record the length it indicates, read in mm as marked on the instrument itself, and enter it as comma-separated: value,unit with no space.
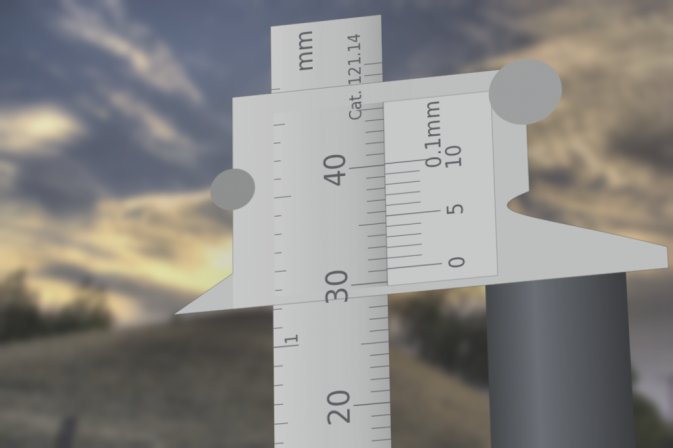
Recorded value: 31.1,mm
